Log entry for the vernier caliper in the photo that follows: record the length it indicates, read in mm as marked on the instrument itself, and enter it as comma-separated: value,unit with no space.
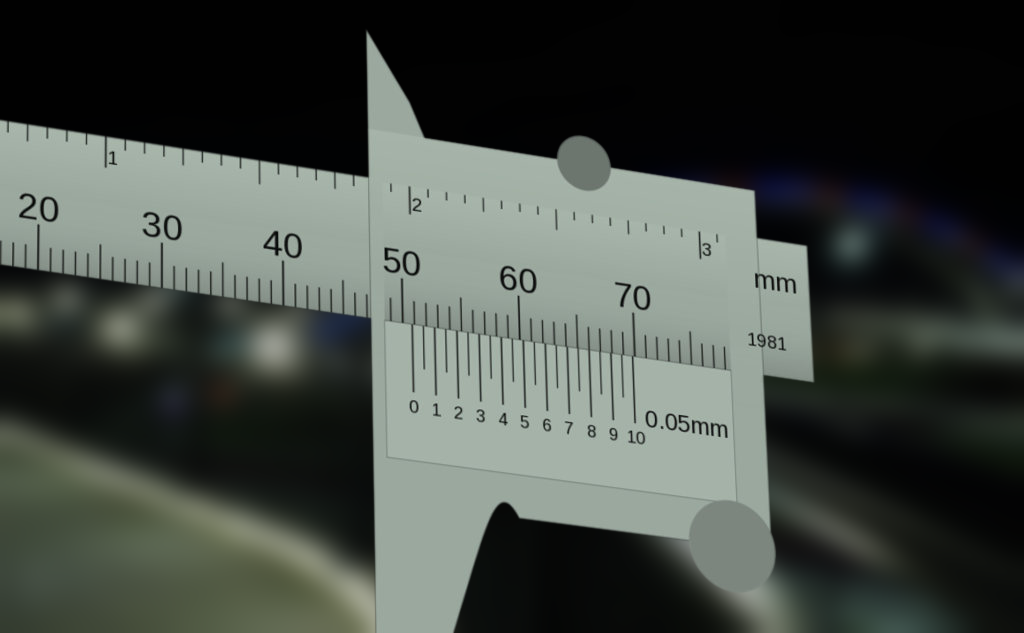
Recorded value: 50.8,mm
